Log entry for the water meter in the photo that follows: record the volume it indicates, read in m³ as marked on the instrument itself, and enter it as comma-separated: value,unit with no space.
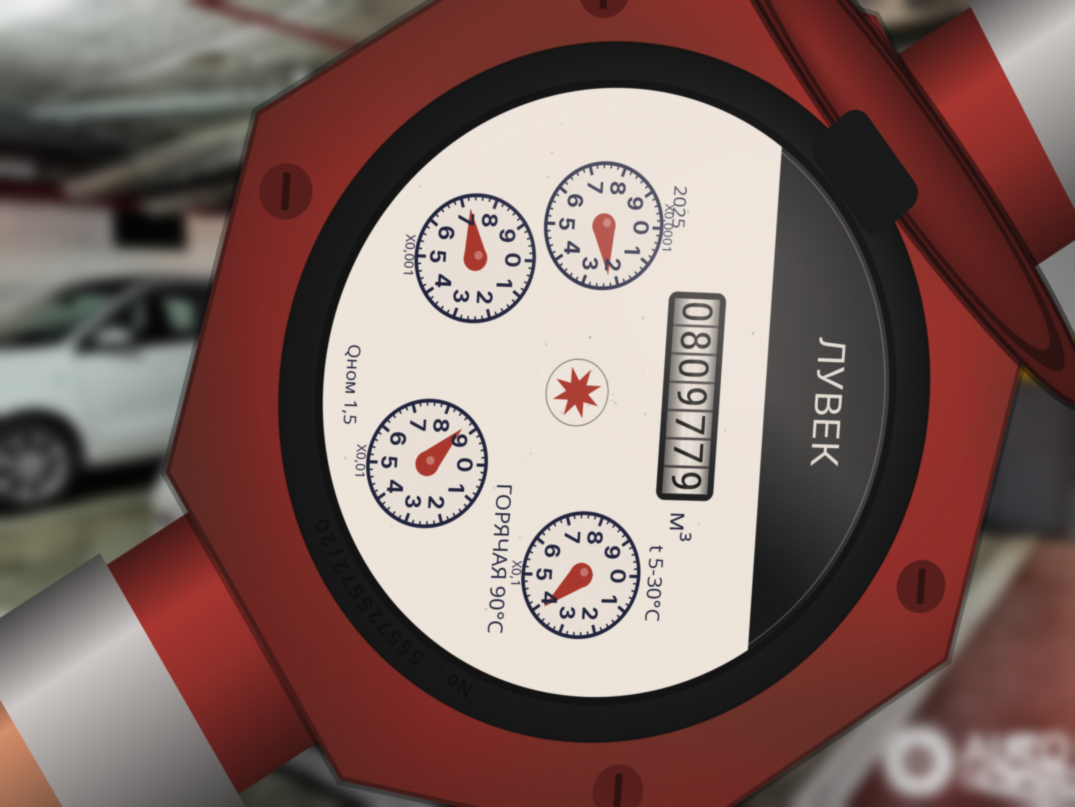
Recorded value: 809779.3872,m³
